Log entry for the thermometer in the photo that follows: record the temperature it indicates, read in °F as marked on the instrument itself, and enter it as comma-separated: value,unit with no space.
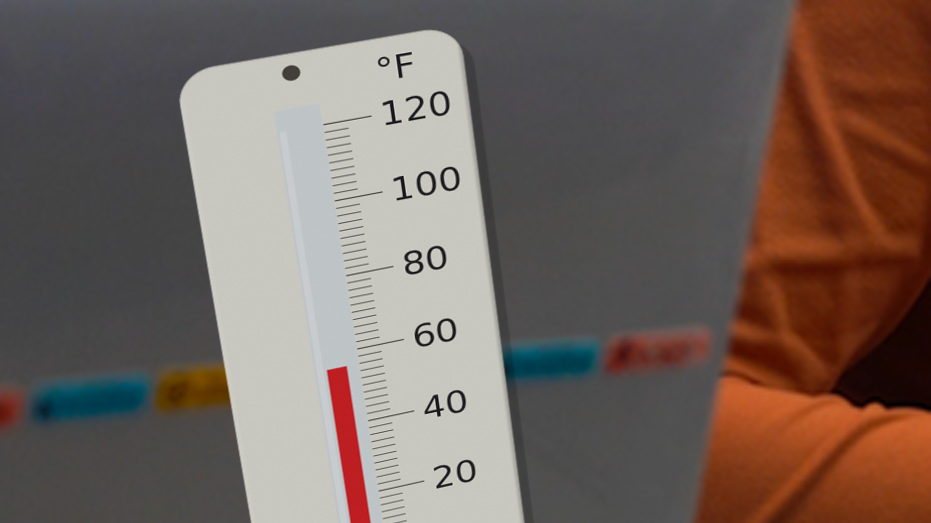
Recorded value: 56,°F
